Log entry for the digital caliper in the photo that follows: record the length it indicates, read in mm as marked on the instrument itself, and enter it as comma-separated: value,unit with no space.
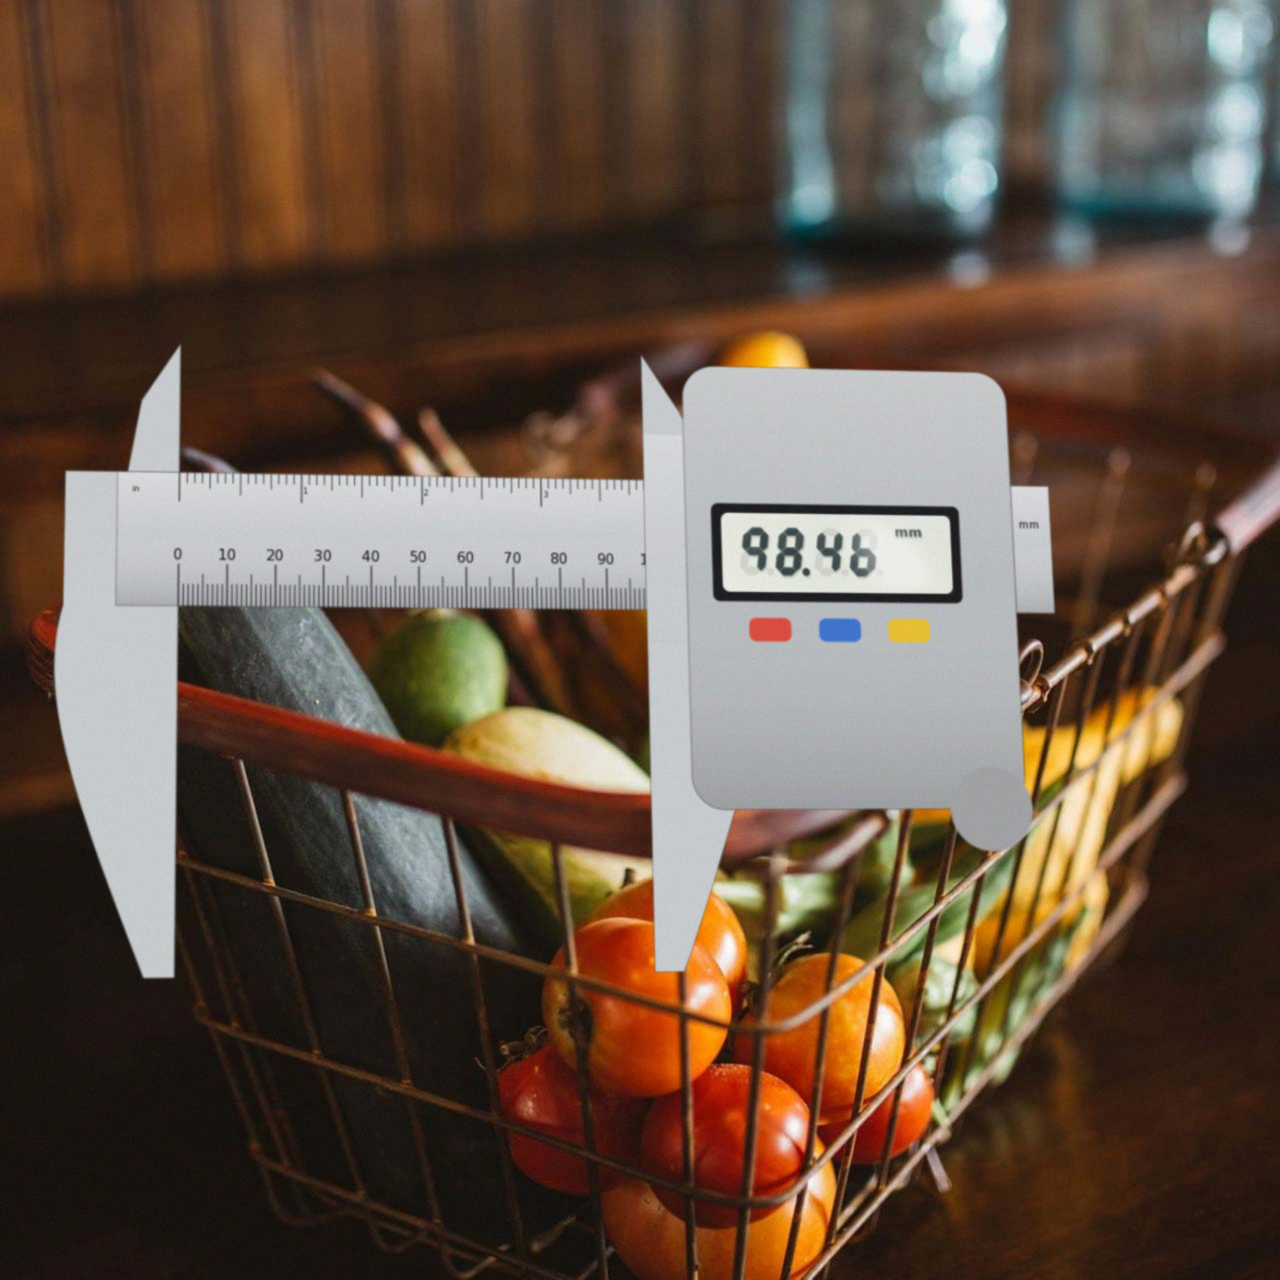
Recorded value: 98.46,mm
